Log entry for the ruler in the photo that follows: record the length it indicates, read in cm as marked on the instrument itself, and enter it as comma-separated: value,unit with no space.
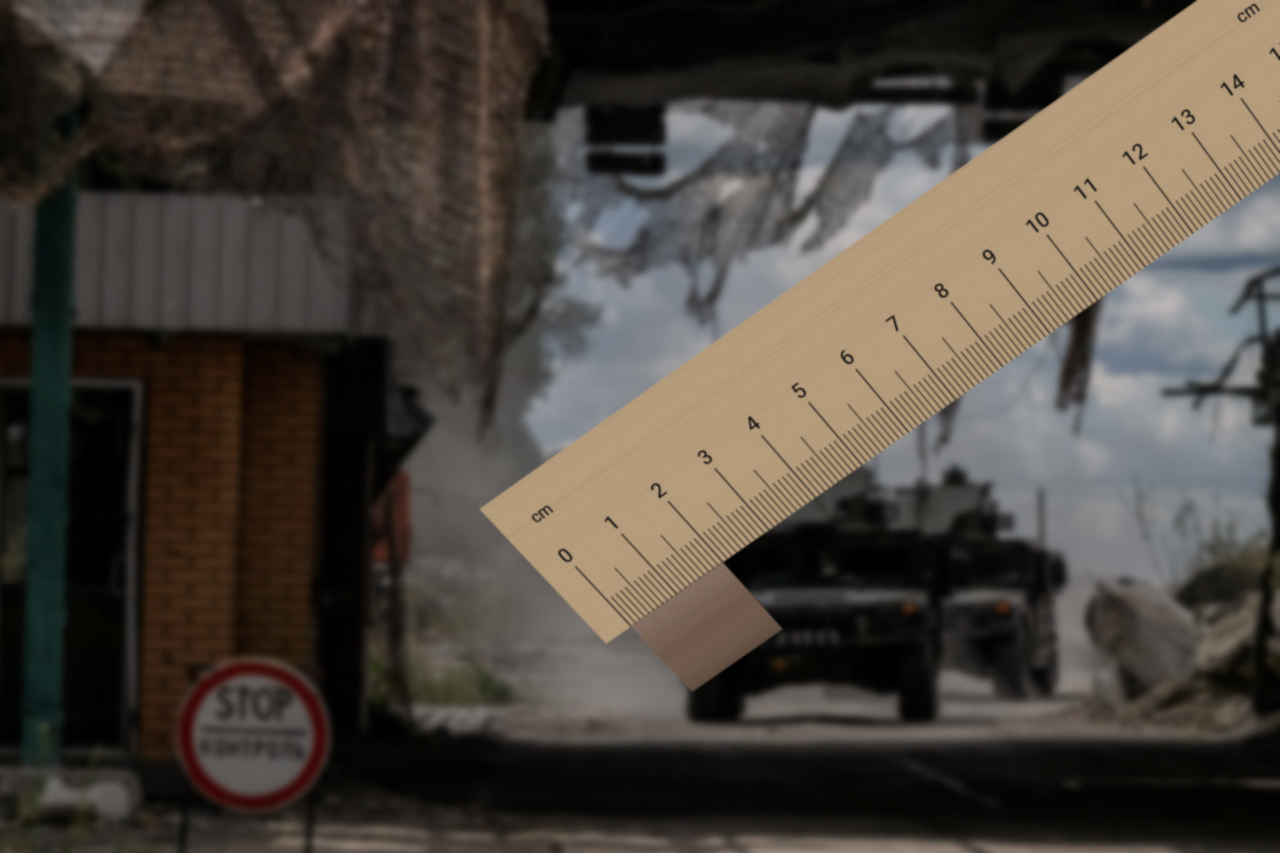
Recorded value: 2,cm
